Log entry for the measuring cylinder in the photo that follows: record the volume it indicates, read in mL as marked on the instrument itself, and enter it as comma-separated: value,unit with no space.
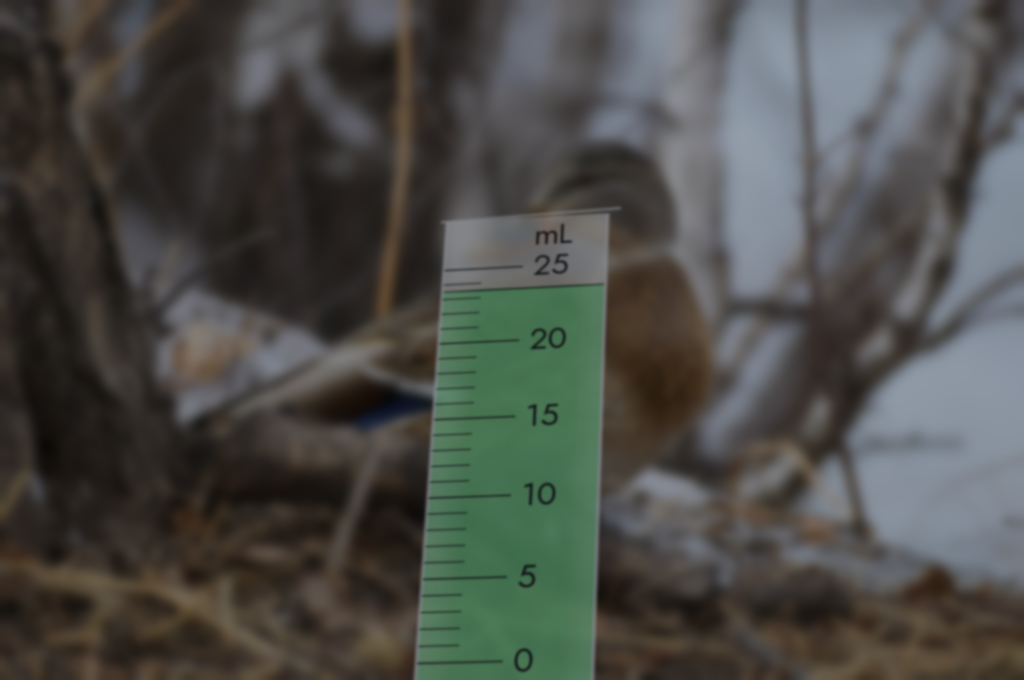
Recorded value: 23.5,mL
